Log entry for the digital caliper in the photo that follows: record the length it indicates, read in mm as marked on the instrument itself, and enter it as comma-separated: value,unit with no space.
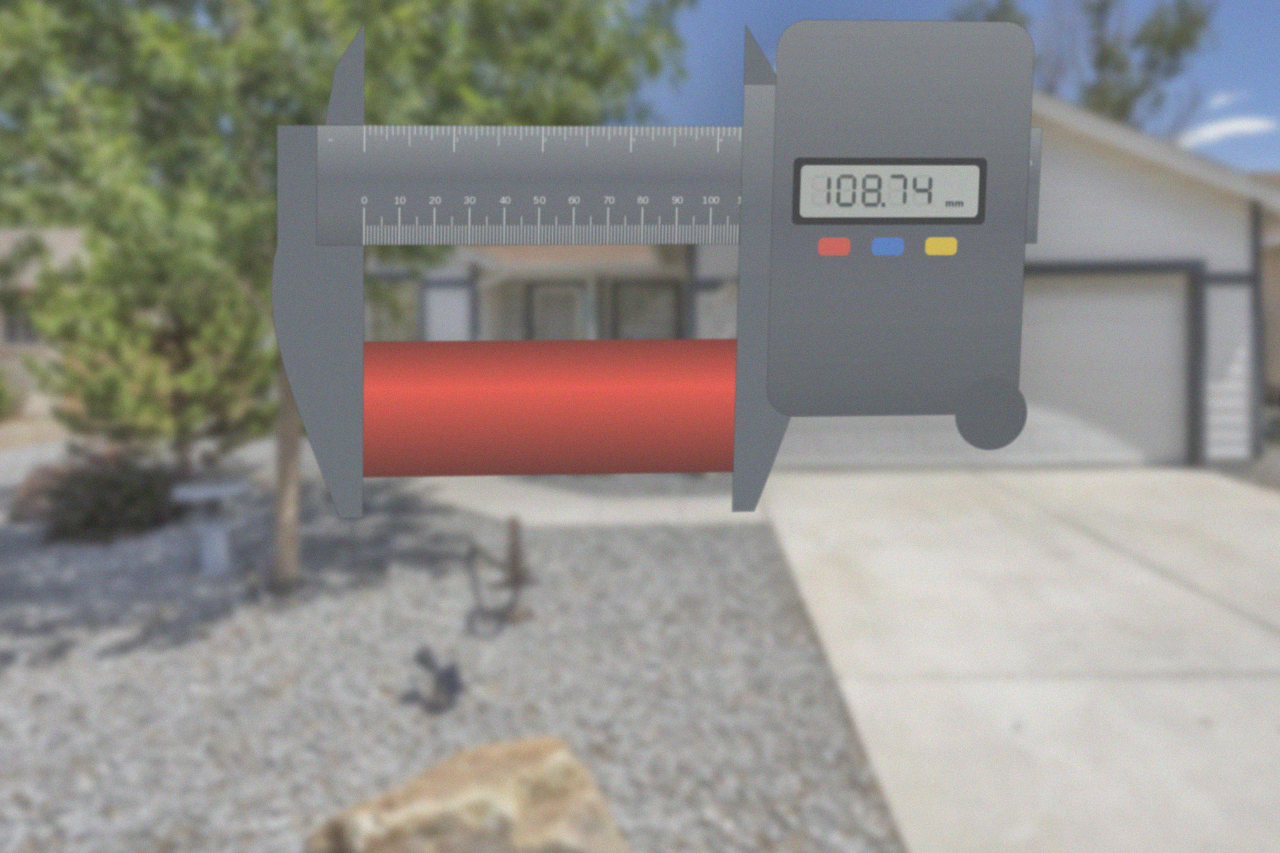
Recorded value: 108.74,mm
